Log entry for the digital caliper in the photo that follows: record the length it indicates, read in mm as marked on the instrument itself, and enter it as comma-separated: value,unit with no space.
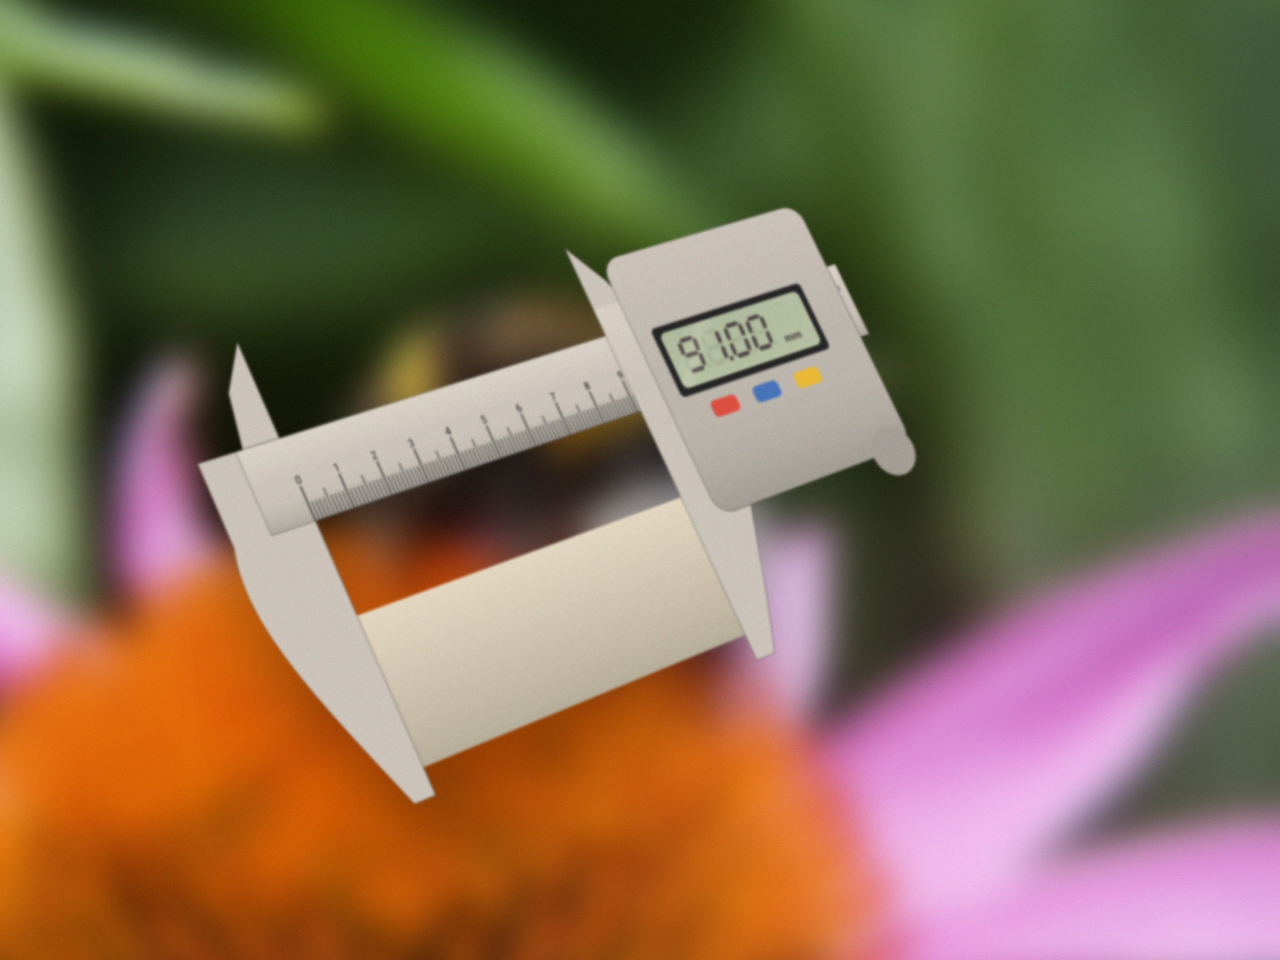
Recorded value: 91.00,mm
